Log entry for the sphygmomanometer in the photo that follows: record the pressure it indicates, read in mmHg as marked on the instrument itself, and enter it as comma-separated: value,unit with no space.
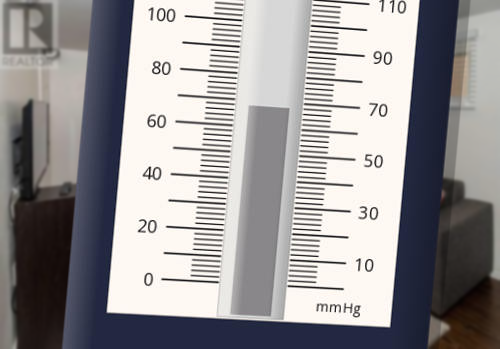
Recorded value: 68,mmHg
